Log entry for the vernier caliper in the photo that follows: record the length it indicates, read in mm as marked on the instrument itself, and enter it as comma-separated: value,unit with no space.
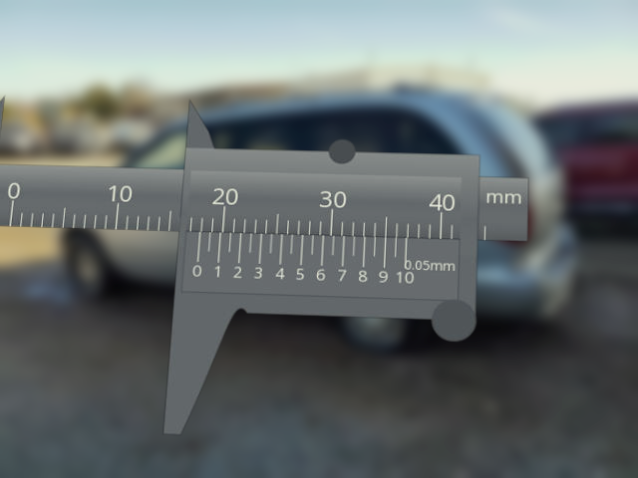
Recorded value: 17.9,mm
